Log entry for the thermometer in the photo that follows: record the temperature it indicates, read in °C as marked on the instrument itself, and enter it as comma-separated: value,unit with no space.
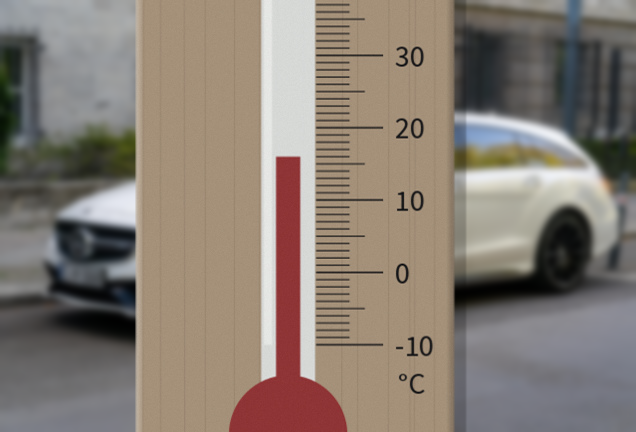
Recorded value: 16,°C
